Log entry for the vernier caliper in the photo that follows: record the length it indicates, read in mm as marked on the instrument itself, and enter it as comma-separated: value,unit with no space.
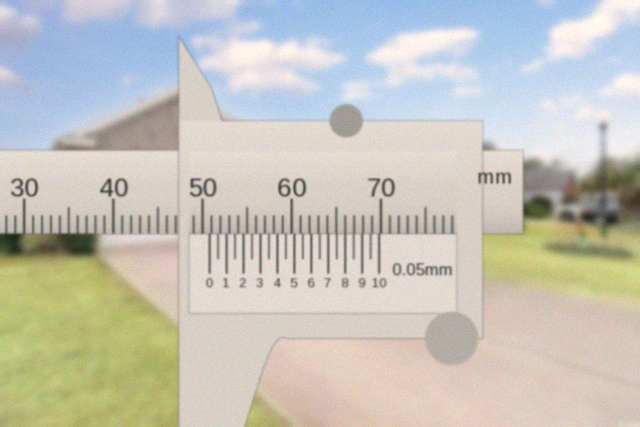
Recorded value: 50.8,mm
